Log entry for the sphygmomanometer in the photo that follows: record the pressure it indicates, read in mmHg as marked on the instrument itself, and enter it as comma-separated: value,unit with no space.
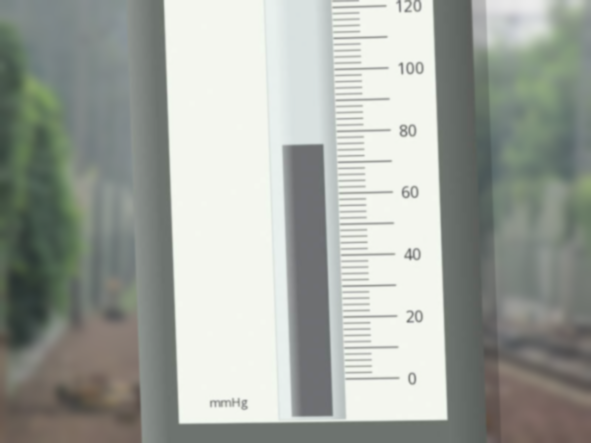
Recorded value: 76,mmHg
